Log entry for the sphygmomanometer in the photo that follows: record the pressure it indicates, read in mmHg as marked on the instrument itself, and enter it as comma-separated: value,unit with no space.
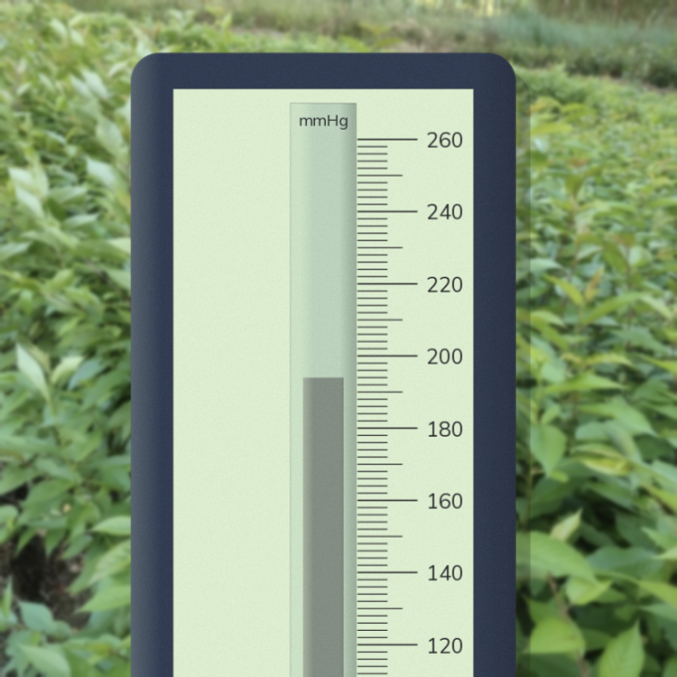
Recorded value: 194,mmHg
